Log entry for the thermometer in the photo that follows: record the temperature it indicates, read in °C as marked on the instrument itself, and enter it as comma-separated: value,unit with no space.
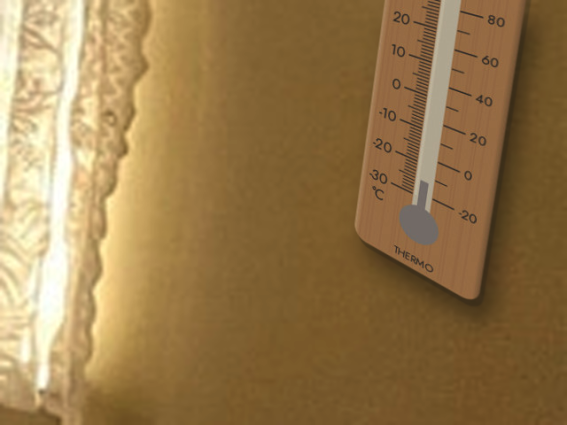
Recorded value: -25,°C
